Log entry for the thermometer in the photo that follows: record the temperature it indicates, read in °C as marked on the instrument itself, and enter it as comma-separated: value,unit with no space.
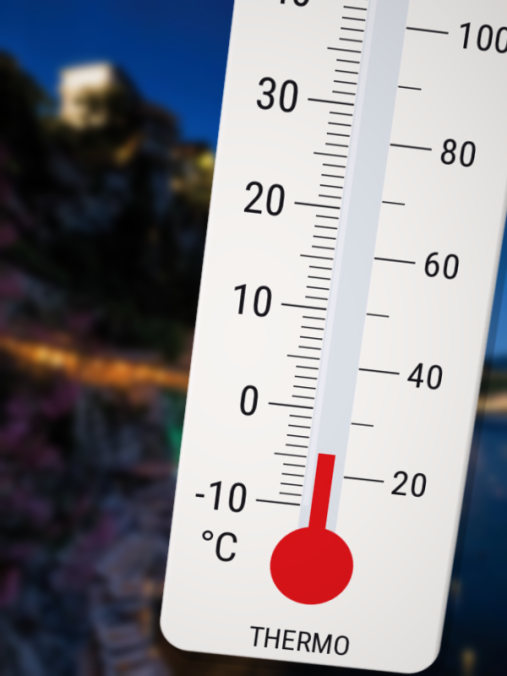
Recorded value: -4.5,°C
